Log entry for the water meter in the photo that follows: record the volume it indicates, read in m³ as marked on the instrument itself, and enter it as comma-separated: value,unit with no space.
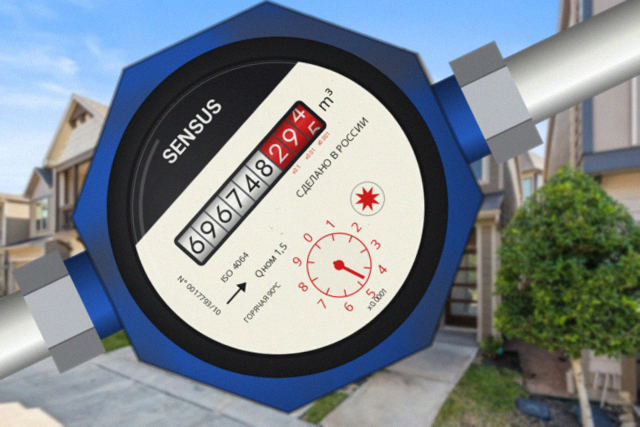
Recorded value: 696748.2944,m³
